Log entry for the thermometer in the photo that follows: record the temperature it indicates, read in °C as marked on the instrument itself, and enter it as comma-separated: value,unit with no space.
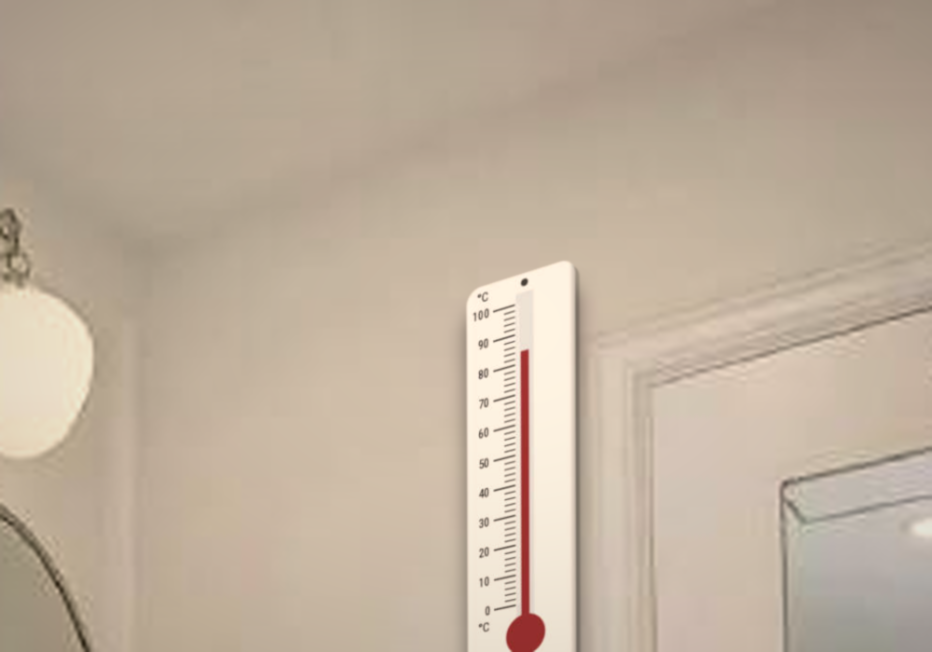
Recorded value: 84,°C
